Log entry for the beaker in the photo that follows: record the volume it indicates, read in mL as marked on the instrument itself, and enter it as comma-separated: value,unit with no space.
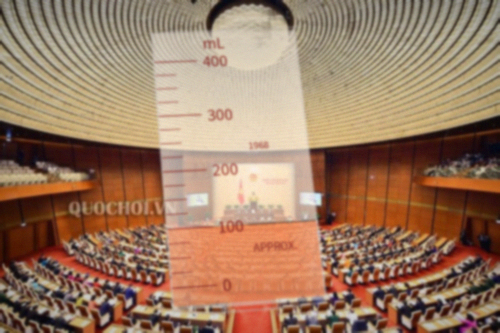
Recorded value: 100,mL
